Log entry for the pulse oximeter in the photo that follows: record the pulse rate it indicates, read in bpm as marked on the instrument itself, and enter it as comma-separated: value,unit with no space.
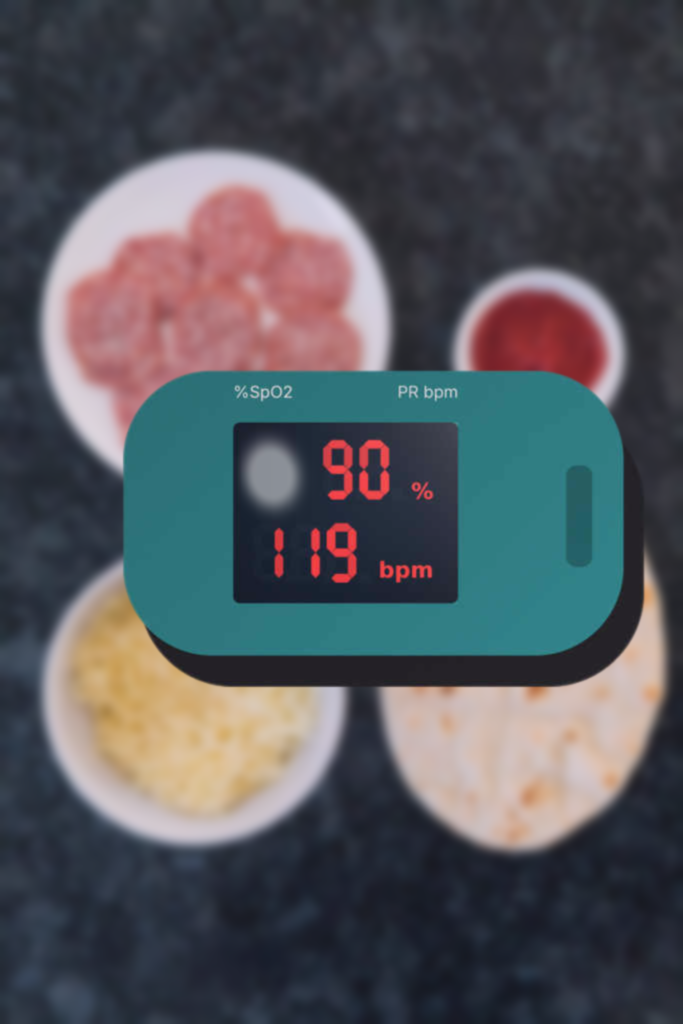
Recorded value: 119,bpm
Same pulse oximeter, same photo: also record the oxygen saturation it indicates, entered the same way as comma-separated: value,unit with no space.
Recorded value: 90,%
